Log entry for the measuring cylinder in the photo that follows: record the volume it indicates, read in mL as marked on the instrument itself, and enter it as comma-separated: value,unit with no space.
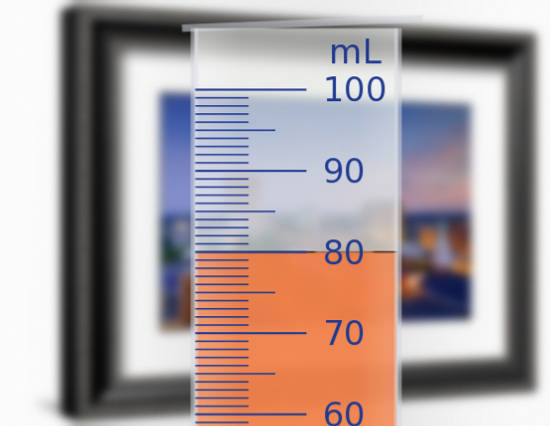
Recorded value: 80,mL
